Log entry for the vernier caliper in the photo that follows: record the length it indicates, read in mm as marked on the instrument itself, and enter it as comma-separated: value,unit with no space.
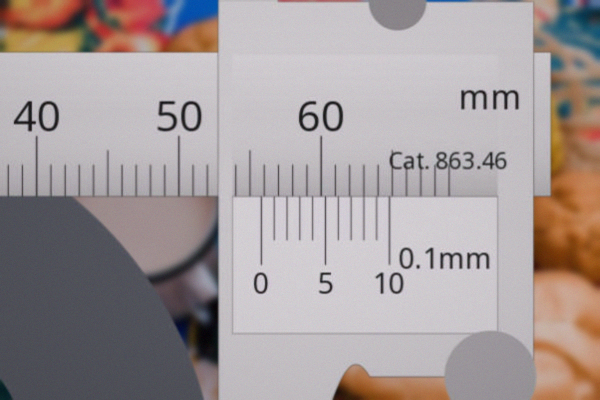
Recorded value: 55.8,mm
